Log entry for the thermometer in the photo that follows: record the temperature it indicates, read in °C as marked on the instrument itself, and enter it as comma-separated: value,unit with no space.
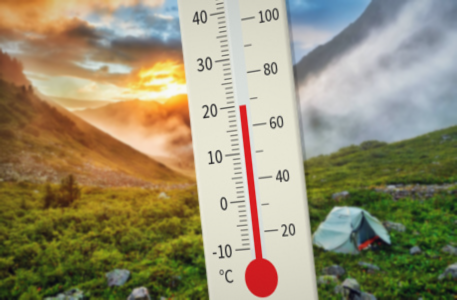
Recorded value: 20,°C
